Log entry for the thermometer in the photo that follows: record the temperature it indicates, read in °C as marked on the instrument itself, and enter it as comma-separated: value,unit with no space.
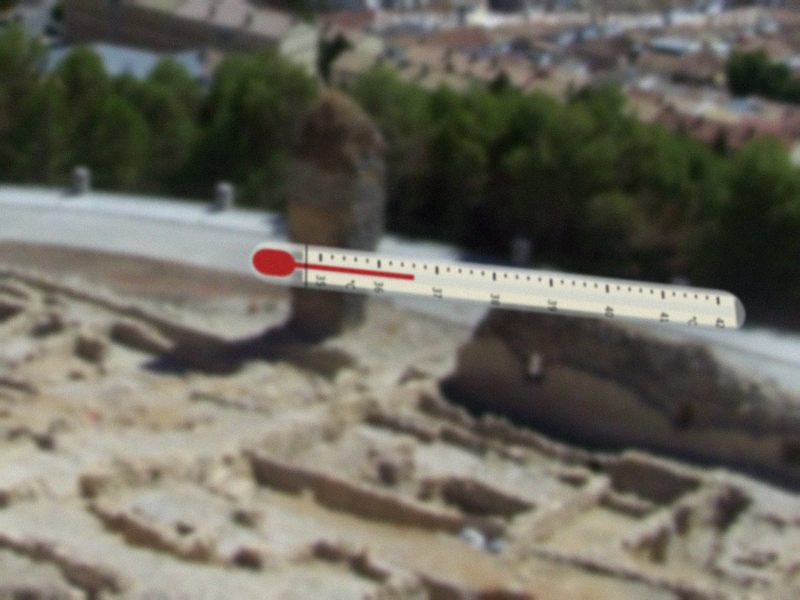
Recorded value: 36.6,°C
